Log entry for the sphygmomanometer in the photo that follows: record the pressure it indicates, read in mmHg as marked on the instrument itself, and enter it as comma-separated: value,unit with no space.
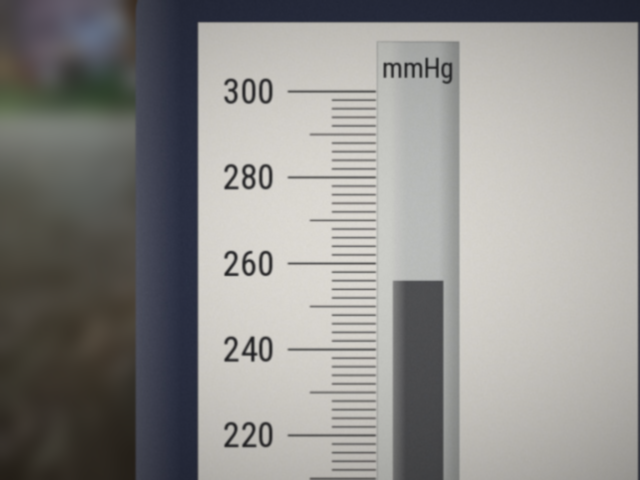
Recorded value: 256,mmHg
